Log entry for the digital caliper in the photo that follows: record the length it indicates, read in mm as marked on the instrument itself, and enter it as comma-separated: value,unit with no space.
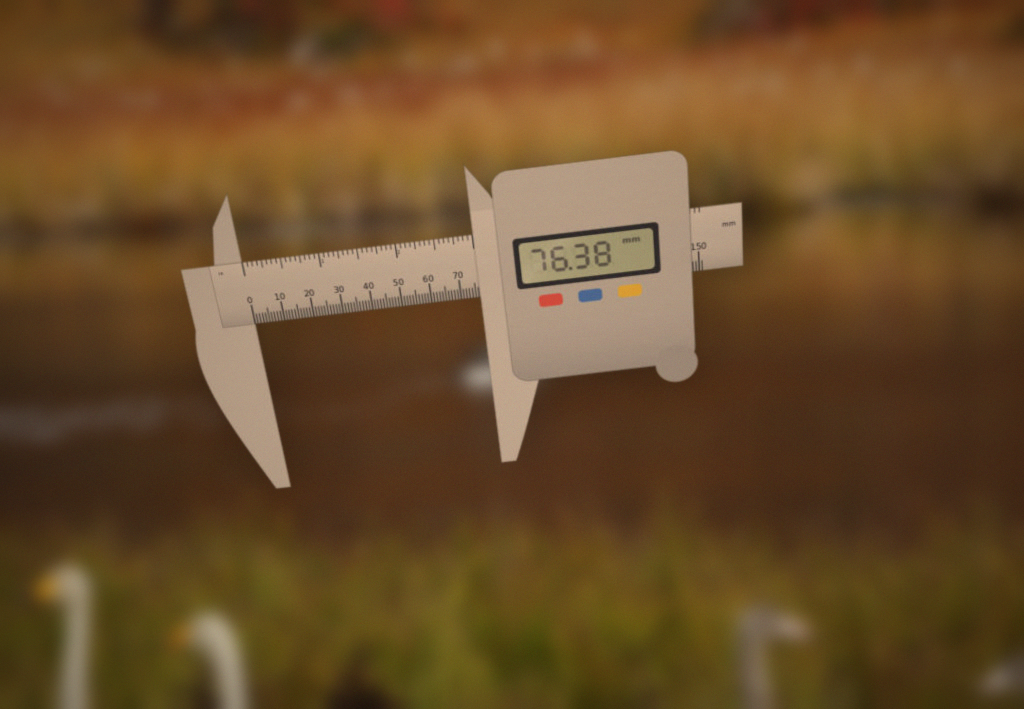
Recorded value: 76.38,mm
